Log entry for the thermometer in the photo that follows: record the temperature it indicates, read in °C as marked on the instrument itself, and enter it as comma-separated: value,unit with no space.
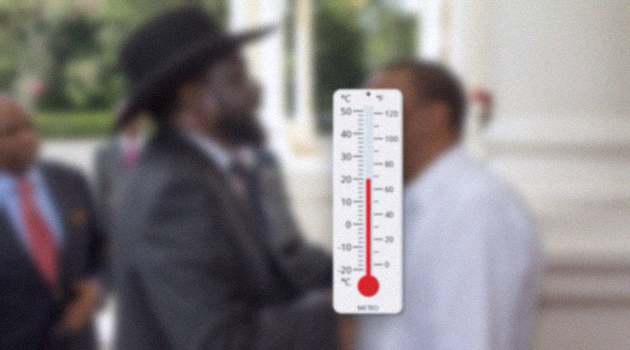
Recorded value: 20,°C
